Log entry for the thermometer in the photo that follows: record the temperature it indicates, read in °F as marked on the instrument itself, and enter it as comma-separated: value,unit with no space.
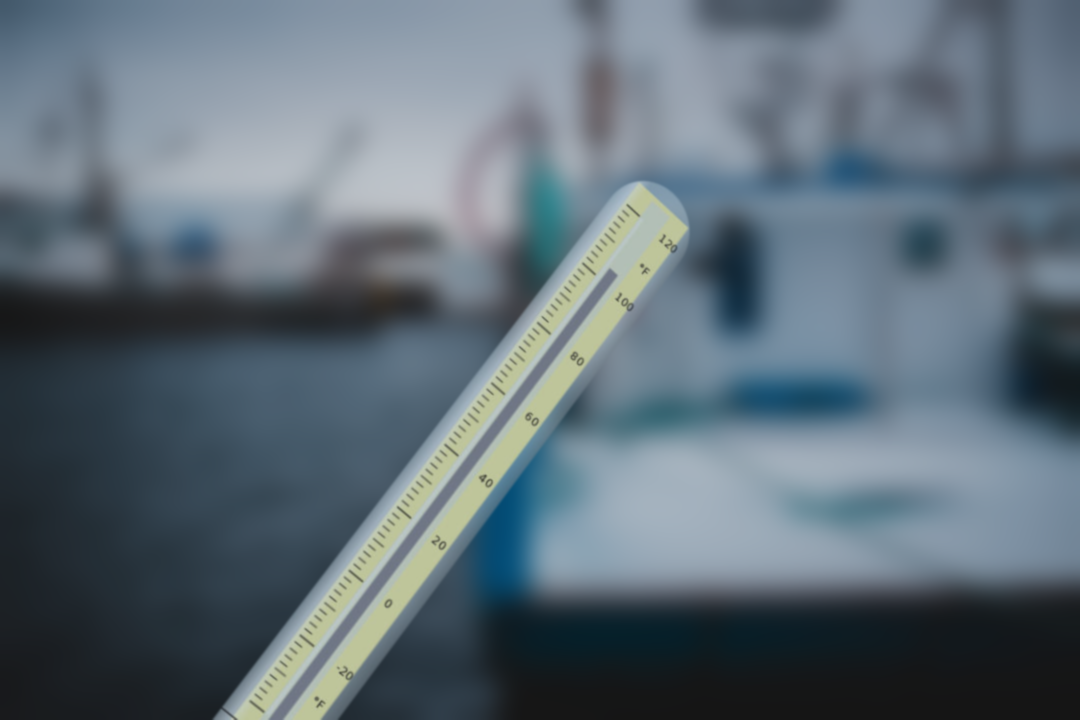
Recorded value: 104,°F
